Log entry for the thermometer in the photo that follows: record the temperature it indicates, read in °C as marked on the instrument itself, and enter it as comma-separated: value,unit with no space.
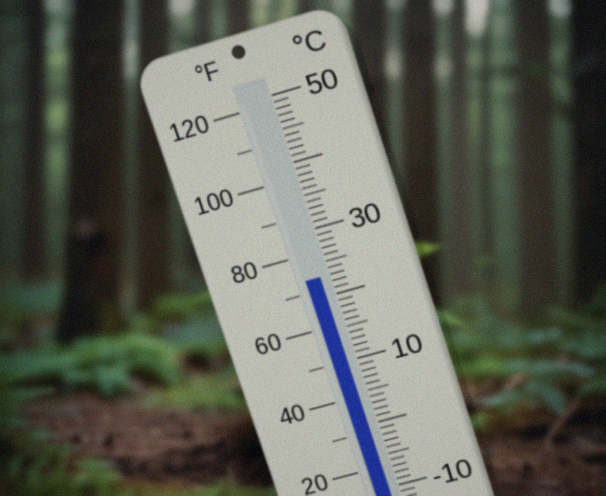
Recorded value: 23,°C
